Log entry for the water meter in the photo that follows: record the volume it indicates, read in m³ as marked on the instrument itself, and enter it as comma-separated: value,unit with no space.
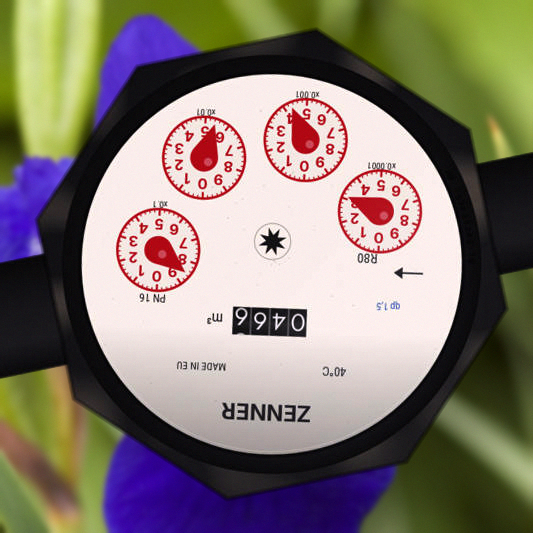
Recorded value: 465.8543,m³
